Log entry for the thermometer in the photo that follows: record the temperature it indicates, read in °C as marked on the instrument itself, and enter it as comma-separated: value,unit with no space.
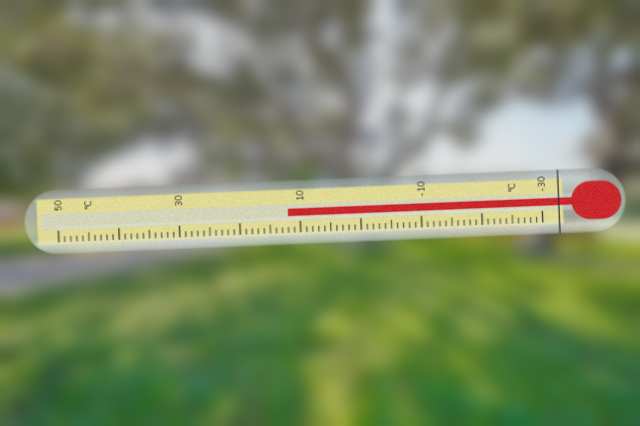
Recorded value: 12,°C
